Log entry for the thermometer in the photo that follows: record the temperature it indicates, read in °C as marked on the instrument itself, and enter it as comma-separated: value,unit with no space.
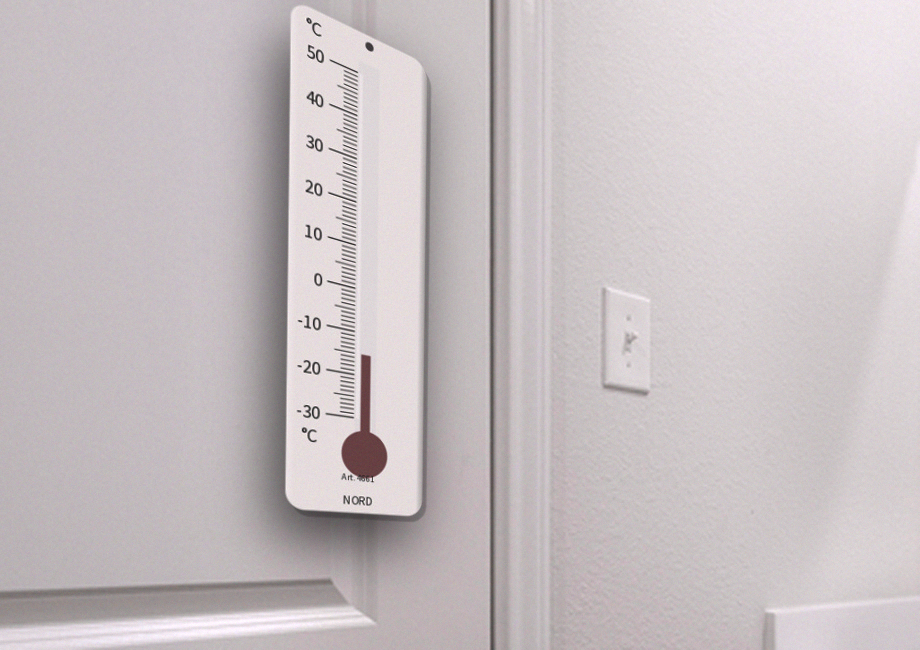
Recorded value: -15,°C
